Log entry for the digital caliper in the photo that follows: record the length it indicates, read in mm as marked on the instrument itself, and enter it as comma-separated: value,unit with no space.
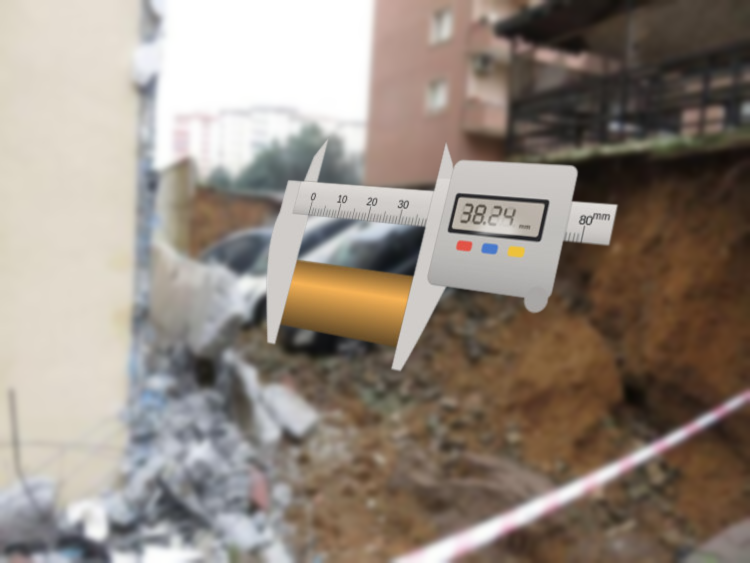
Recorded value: 38.24,mm
